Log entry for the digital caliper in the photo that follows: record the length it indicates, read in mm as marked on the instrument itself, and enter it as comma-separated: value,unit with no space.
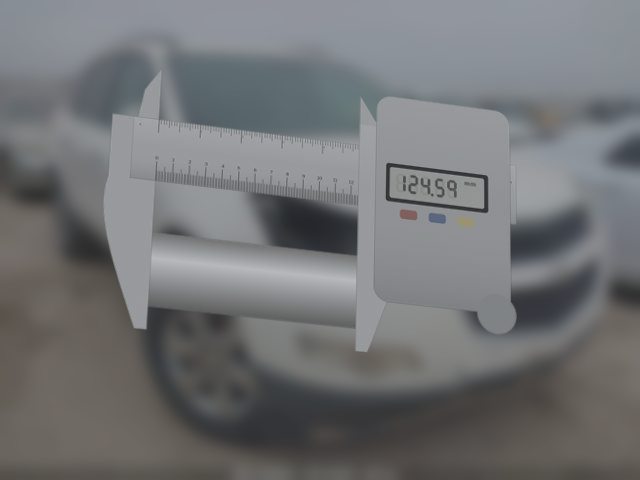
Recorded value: 124.59,mm
